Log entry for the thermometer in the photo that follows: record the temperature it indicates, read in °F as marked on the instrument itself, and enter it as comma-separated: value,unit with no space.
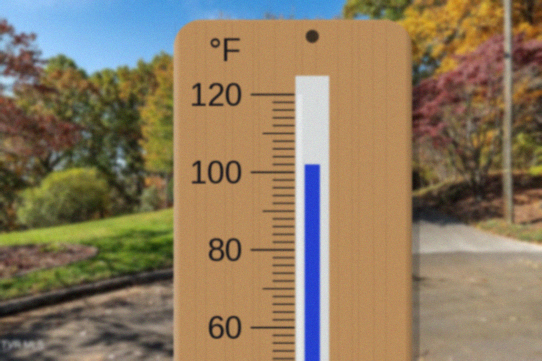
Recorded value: 102,°F
